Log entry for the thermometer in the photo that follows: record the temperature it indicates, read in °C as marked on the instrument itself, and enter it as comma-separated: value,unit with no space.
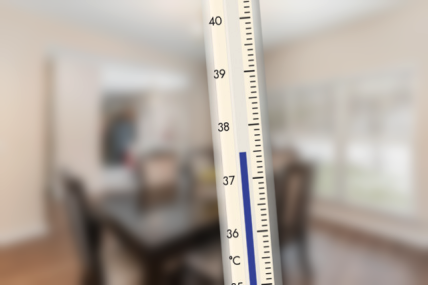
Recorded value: 37.5,°C
